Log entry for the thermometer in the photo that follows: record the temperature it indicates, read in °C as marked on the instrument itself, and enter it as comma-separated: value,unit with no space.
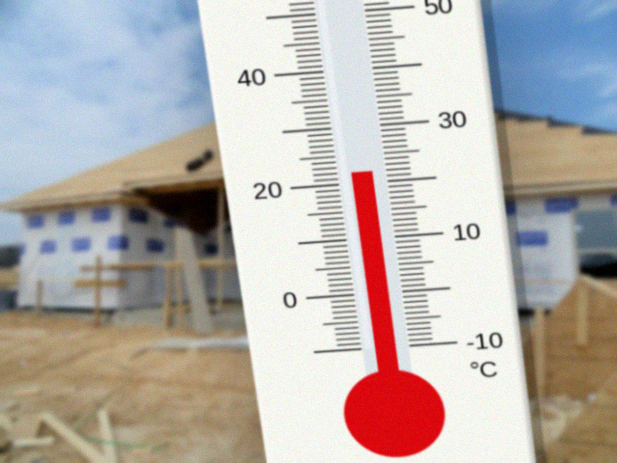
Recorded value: 22,°C
